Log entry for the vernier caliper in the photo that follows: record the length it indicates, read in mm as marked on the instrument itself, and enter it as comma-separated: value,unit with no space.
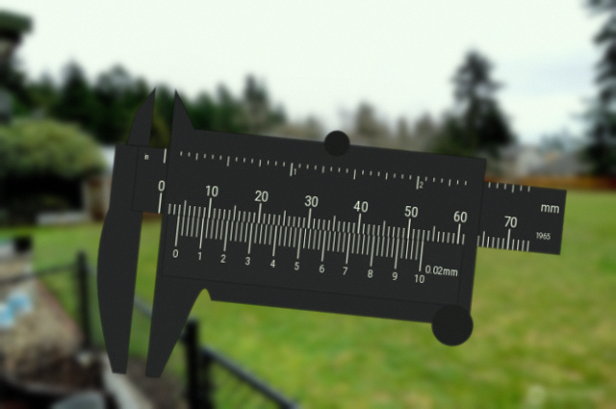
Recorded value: 4.0,mm
